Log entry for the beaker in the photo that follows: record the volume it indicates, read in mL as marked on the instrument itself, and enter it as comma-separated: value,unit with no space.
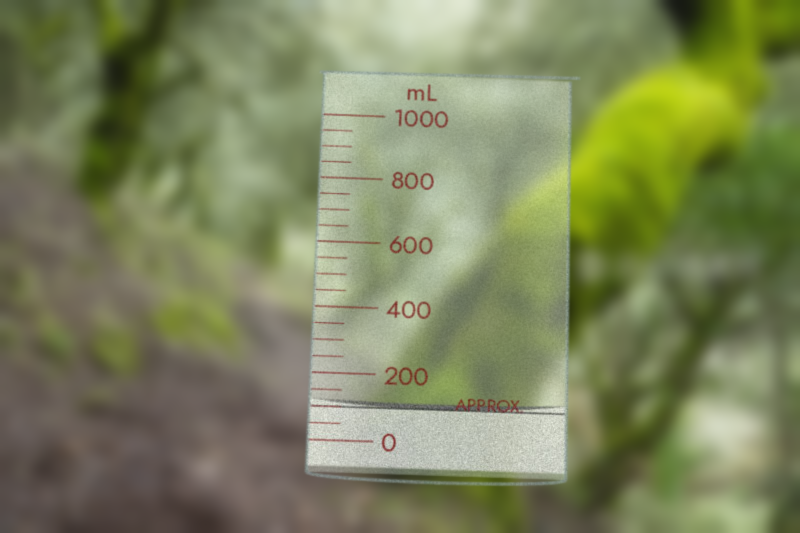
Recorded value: 100,mL
